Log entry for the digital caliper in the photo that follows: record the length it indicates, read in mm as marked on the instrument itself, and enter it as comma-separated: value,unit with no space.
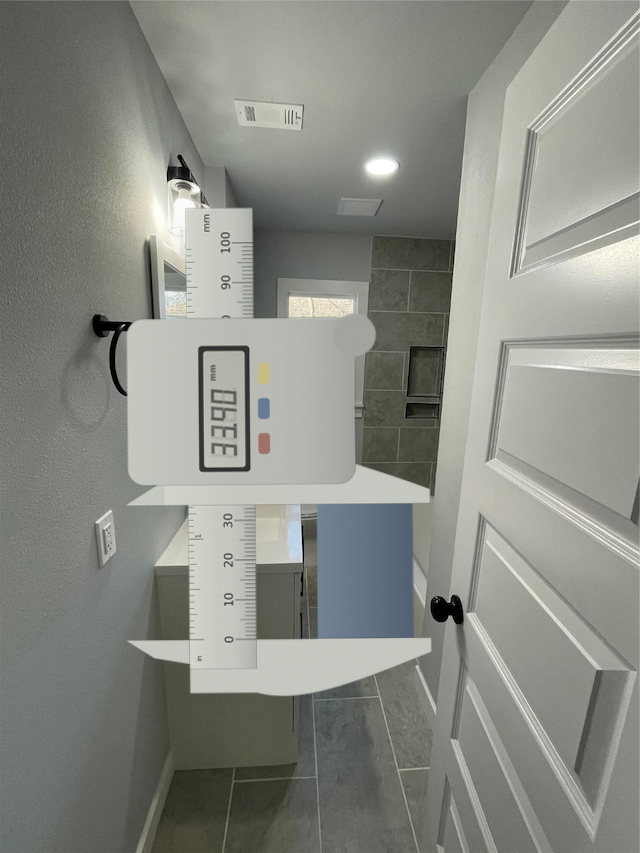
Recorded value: 33.90,mm
